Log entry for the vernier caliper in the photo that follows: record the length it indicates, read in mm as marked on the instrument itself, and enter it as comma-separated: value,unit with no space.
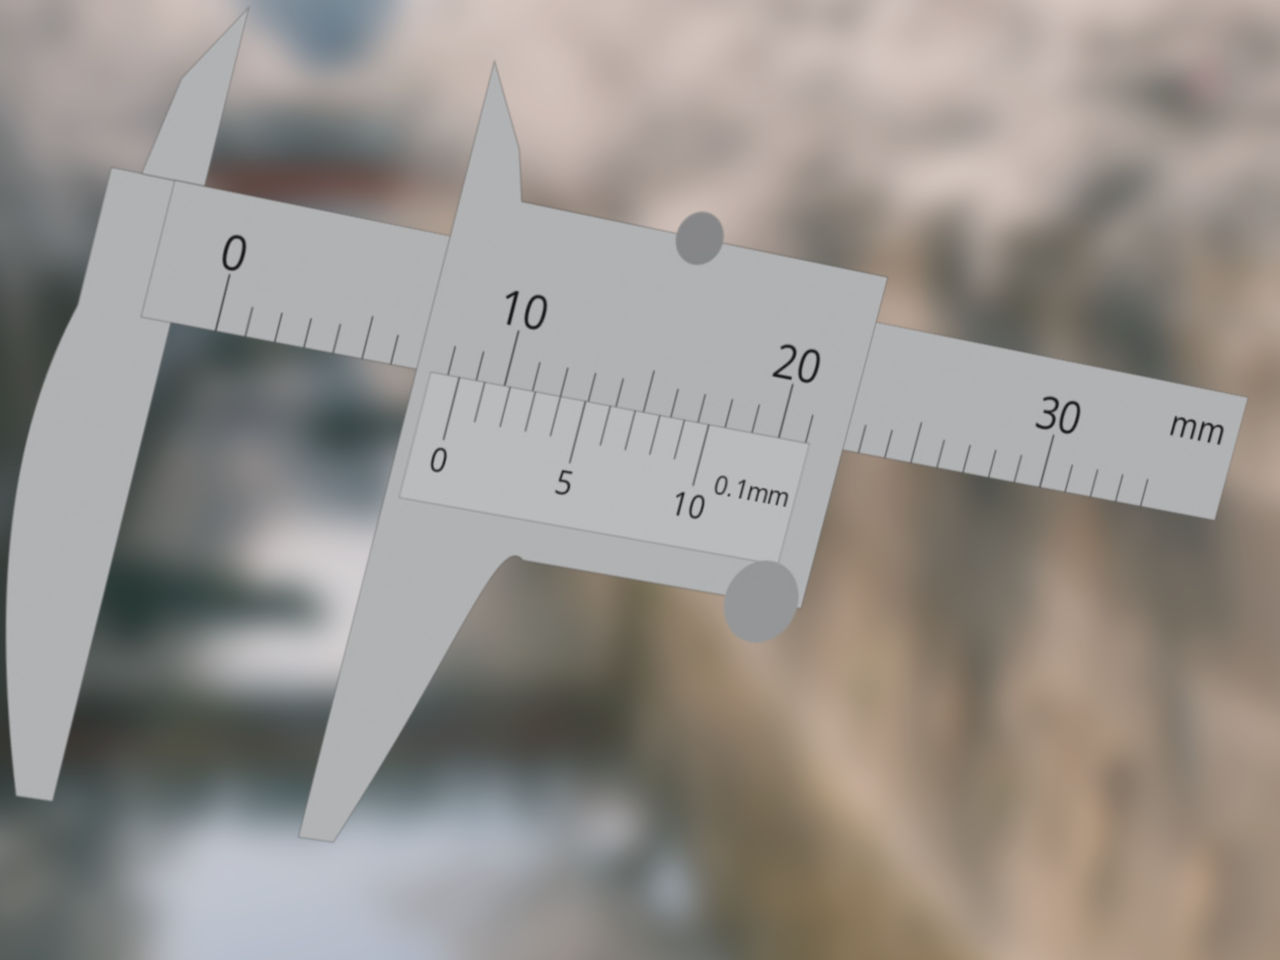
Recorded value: 8.4,mm
